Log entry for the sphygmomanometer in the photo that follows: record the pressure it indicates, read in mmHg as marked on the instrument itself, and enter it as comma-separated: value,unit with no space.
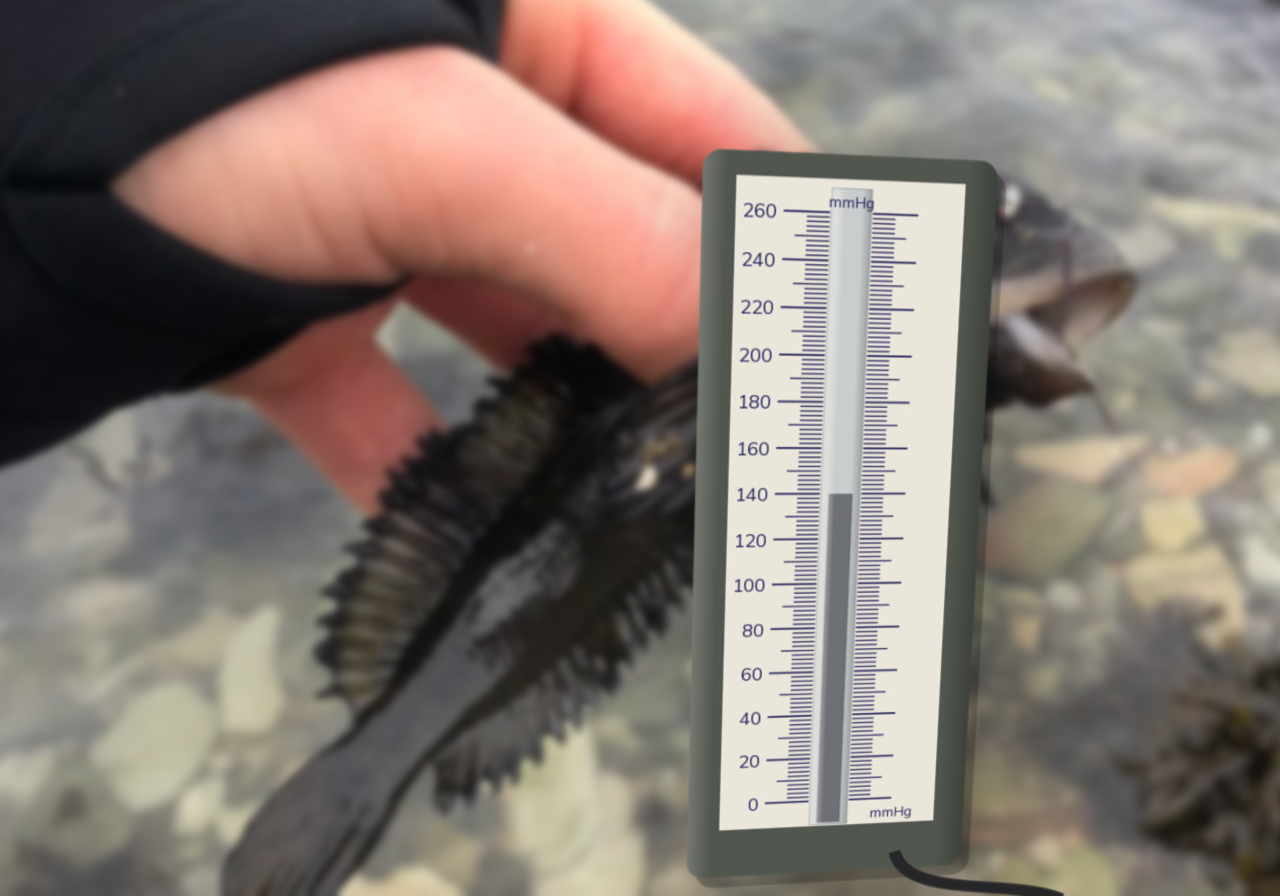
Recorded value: 140,mmHg
